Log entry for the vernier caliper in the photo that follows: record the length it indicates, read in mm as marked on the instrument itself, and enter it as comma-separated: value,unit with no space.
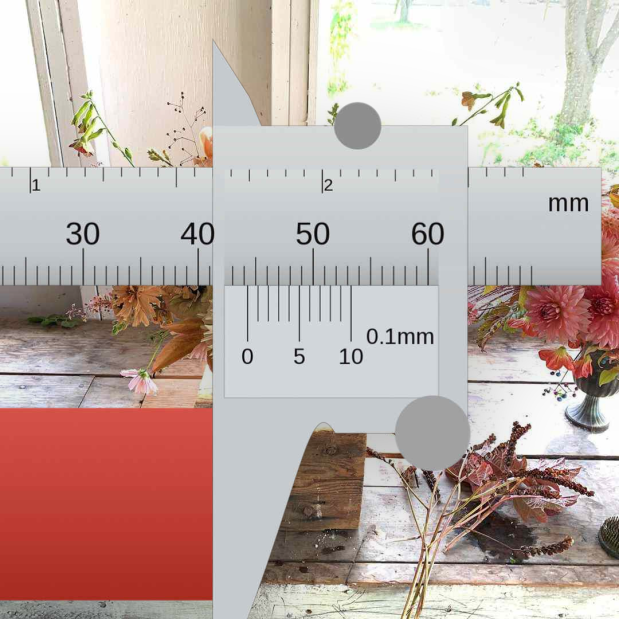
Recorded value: 44.3,mm
